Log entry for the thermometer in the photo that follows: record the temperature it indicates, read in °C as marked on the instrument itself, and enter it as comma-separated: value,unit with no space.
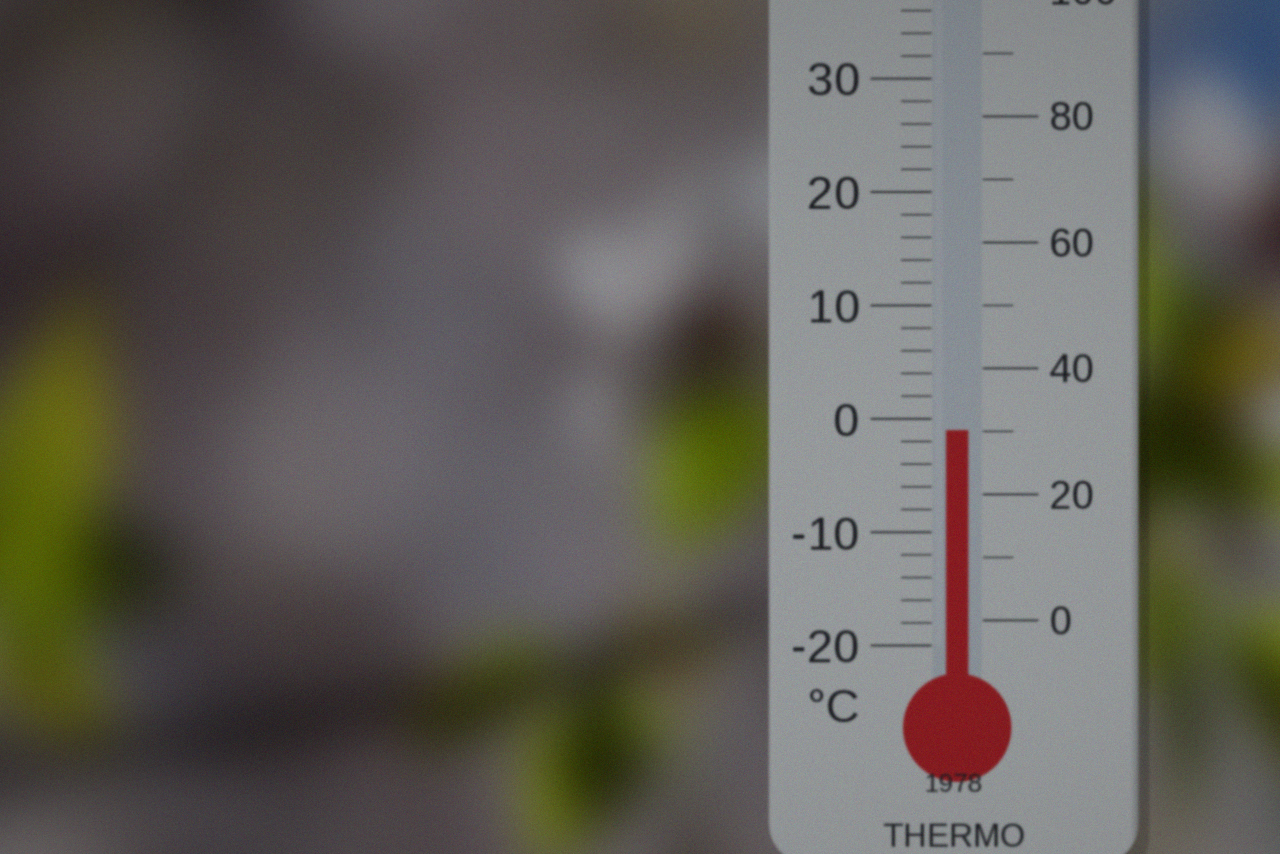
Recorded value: -1,°C
